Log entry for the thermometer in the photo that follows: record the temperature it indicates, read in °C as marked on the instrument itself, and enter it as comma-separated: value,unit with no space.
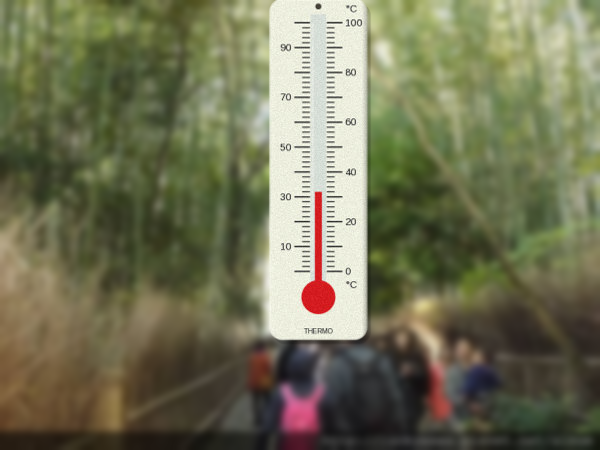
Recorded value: 32,°C
